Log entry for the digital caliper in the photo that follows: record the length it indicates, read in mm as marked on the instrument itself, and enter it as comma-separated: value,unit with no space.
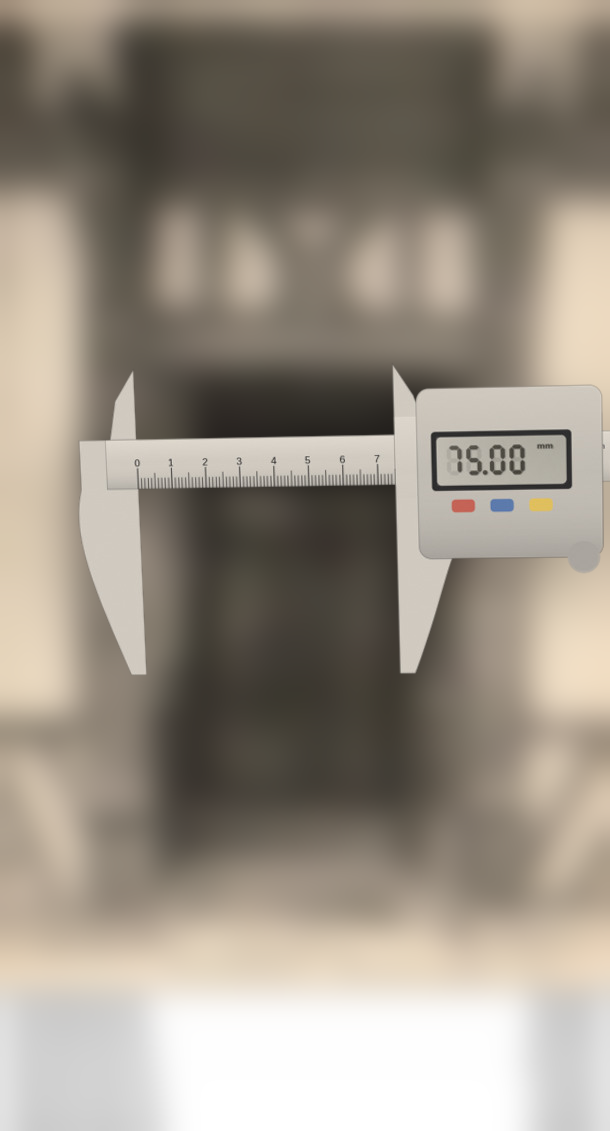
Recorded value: 75.00,mm
